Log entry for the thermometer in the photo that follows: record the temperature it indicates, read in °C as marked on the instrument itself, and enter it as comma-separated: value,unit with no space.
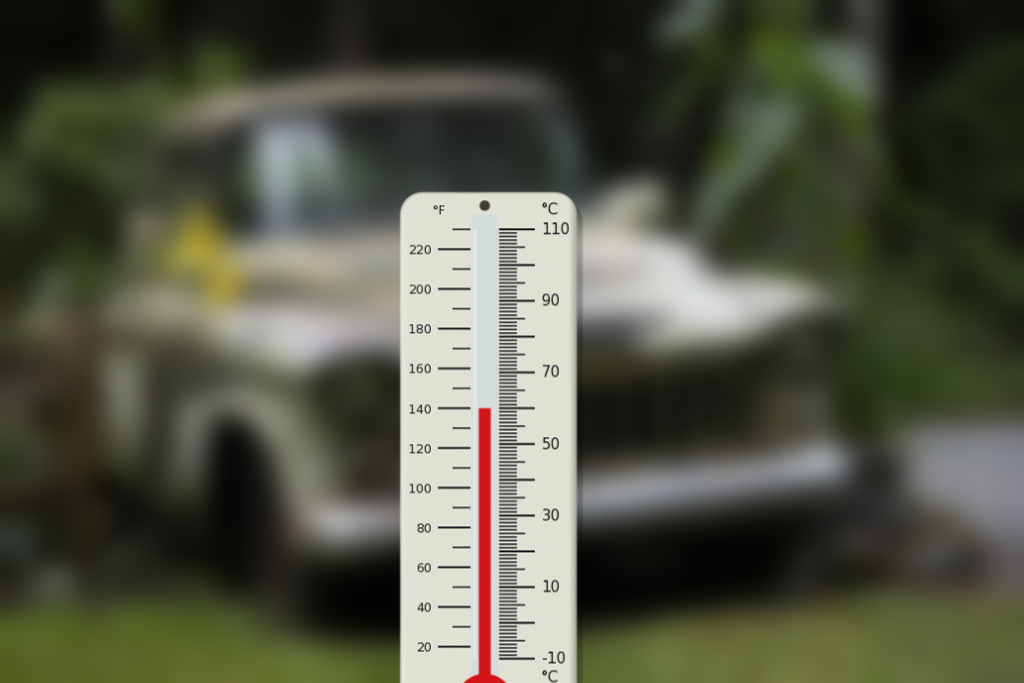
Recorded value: 60,°C
